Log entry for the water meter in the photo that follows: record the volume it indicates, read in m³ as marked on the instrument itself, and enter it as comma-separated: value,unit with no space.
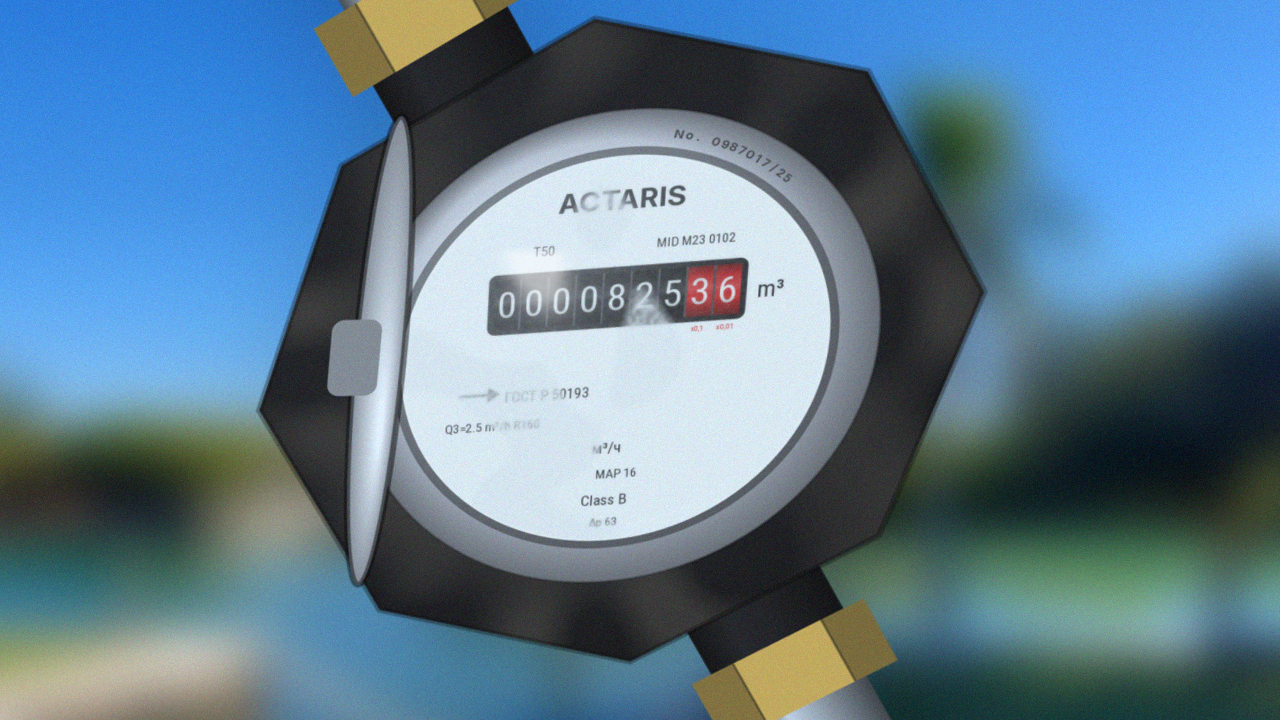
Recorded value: 825.36,m³
